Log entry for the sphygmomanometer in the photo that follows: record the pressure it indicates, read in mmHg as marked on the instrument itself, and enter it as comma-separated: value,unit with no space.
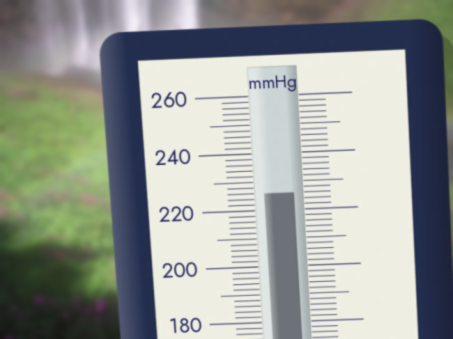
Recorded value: 226,mmHg
